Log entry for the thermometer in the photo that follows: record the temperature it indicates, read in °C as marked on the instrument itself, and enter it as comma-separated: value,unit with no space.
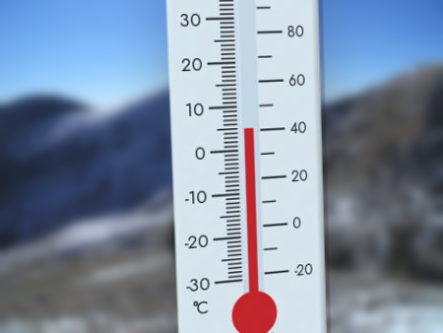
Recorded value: 5,°C
